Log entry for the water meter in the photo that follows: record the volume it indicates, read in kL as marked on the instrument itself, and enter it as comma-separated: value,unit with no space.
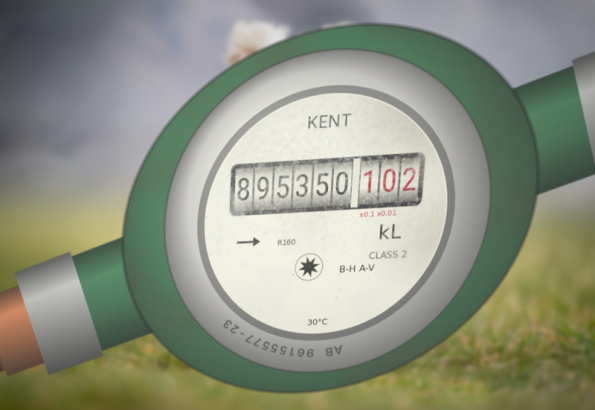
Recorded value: 895350.102,kL
